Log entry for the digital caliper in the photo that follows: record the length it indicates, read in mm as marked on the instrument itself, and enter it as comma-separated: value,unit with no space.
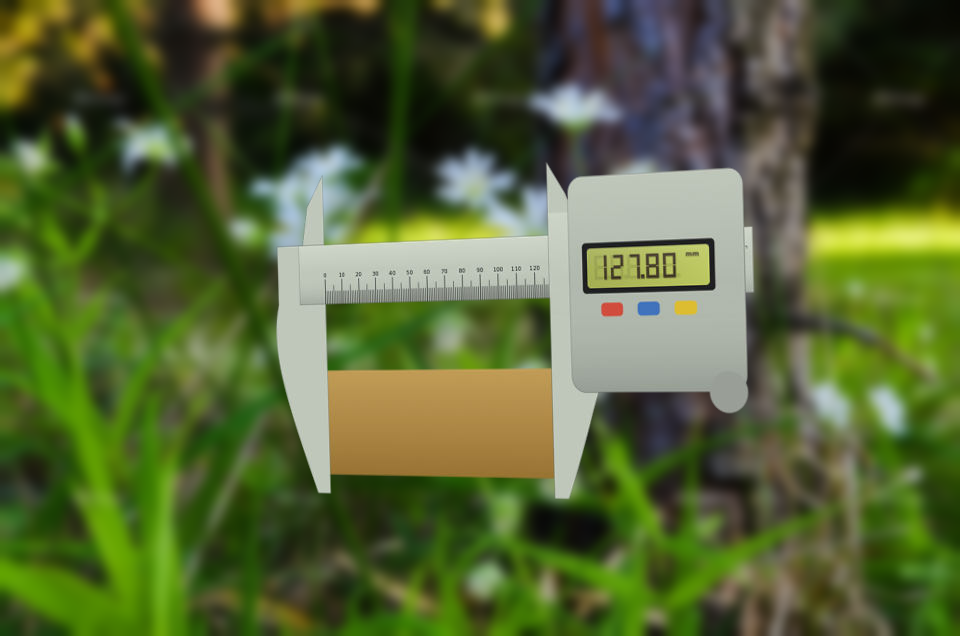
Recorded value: 127.80,mm
